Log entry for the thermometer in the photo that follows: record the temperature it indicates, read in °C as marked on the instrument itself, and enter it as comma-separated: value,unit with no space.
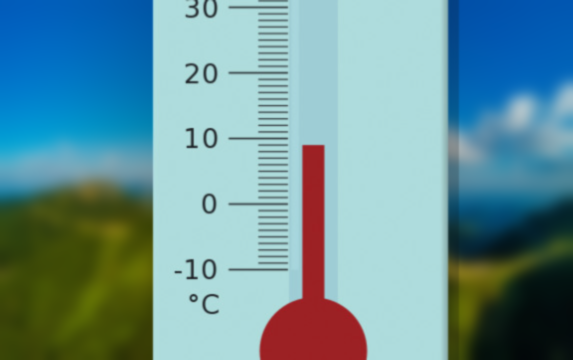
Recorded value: 9,°C
